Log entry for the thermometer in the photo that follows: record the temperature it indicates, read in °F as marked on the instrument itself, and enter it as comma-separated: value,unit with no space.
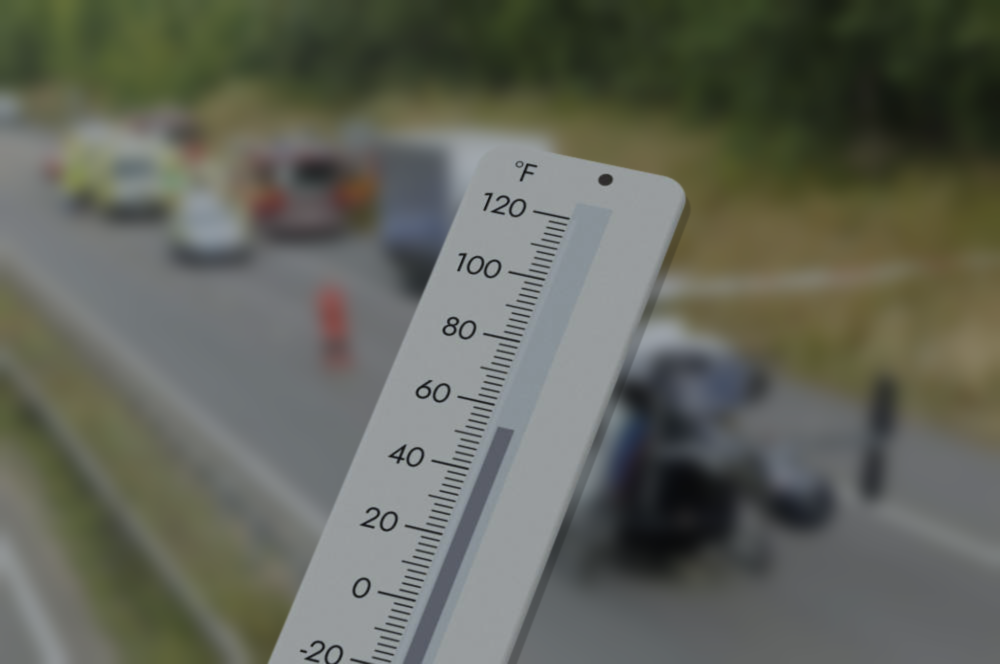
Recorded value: 54,°F
